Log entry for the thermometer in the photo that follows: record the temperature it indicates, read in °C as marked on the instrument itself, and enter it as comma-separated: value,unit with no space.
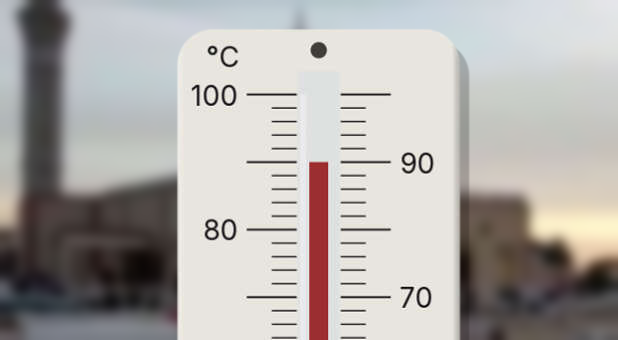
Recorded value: 90,°C
